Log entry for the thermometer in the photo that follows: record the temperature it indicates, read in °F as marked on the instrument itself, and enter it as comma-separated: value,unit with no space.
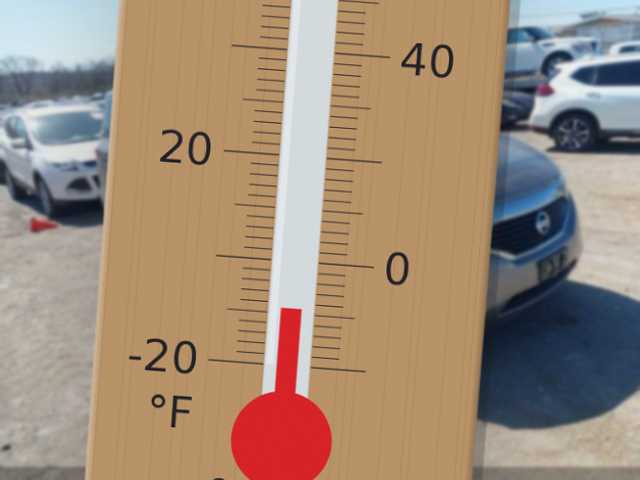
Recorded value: -9,°F
